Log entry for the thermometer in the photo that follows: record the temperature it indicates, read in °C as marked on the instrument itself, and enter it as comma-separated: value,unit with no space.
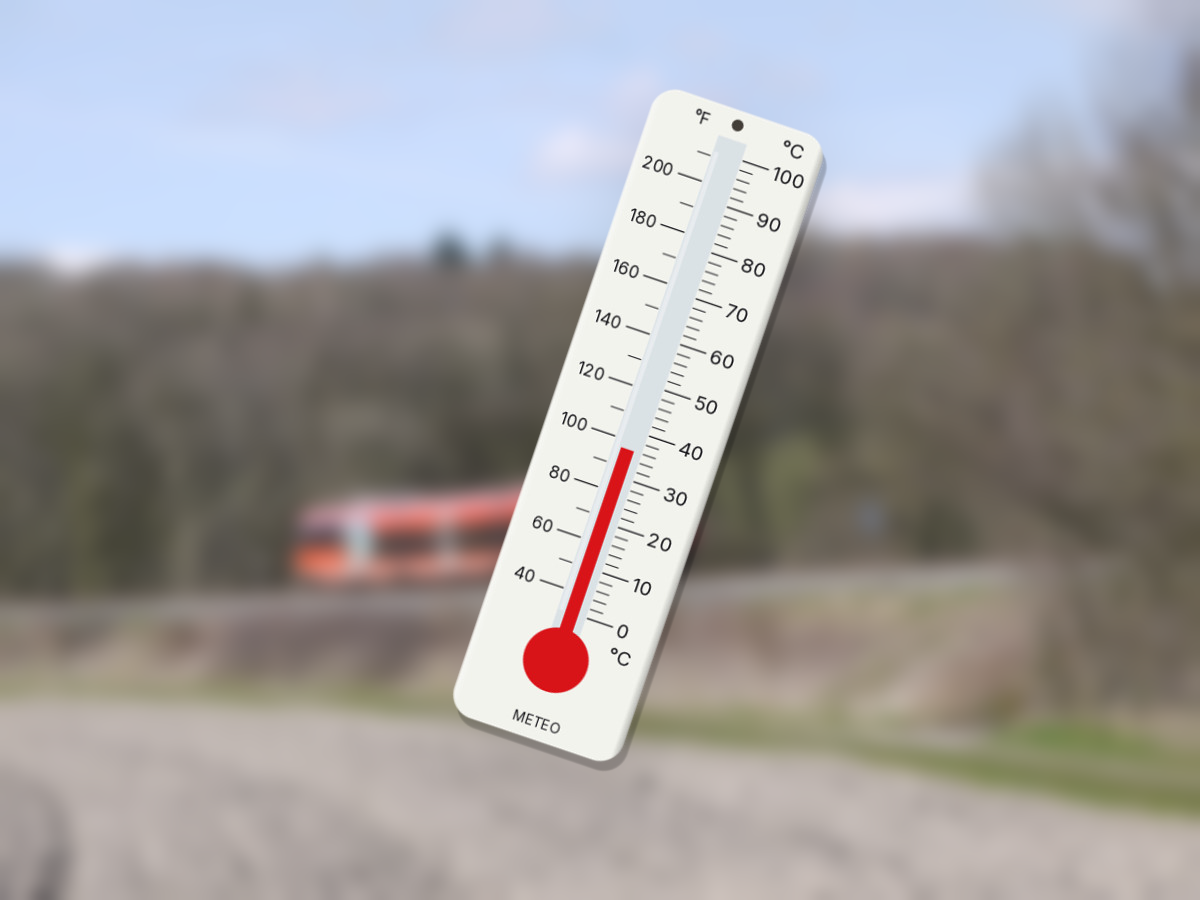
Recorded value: 36,°C
